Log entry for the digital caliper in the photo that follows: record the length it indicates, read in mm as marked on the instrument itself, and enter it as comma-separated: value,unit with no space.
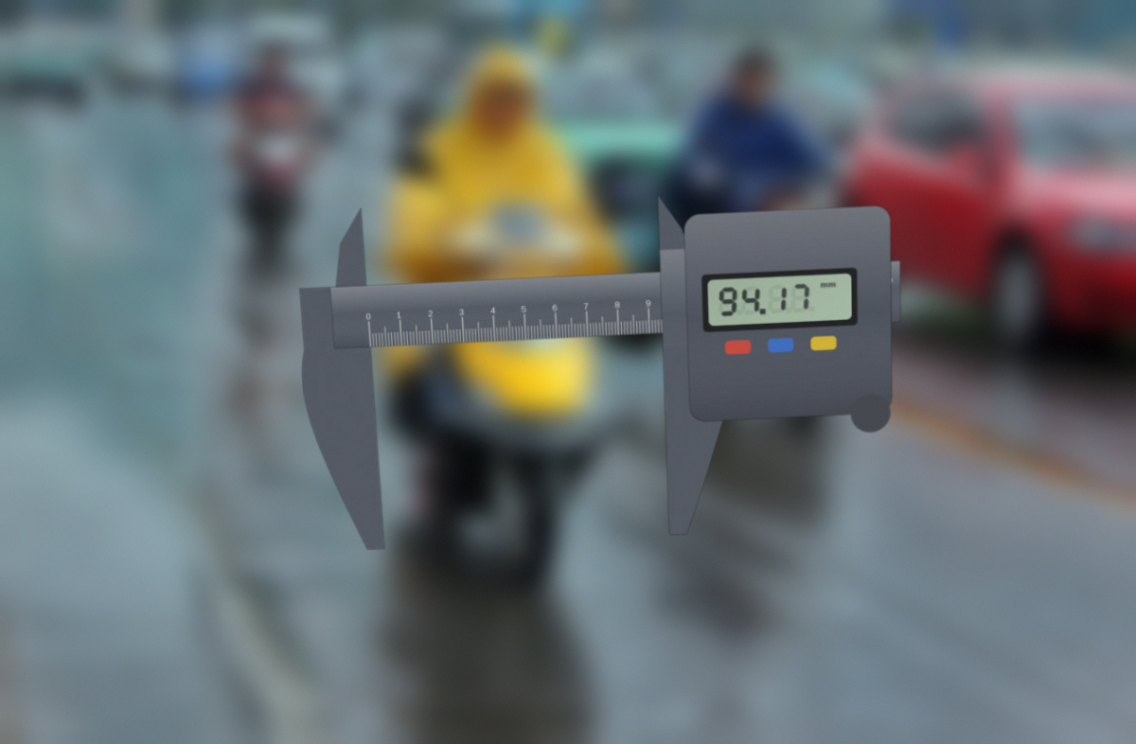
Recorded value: 94.17,mm
